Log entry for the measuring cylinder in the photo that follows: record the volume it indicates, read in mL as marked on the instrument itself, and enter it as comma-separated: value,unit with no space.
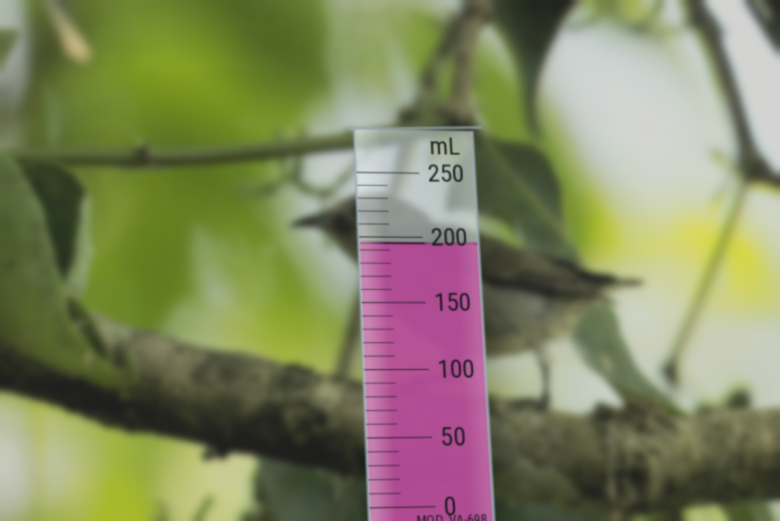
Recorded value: 195,mL
